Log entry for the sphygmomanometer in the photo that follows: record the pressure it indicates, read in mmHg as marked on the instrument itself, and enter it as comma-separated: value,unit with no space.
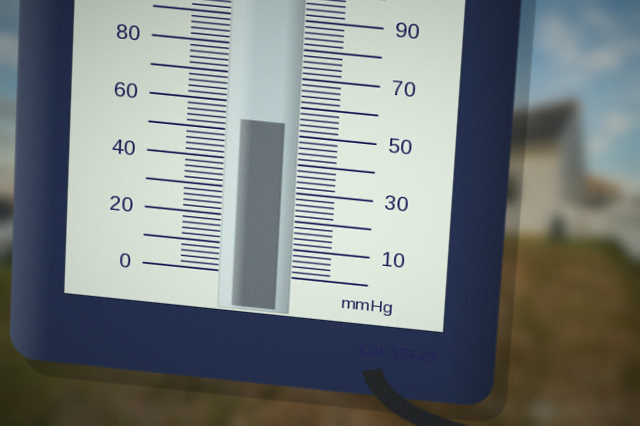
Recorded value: 54,mmHg
